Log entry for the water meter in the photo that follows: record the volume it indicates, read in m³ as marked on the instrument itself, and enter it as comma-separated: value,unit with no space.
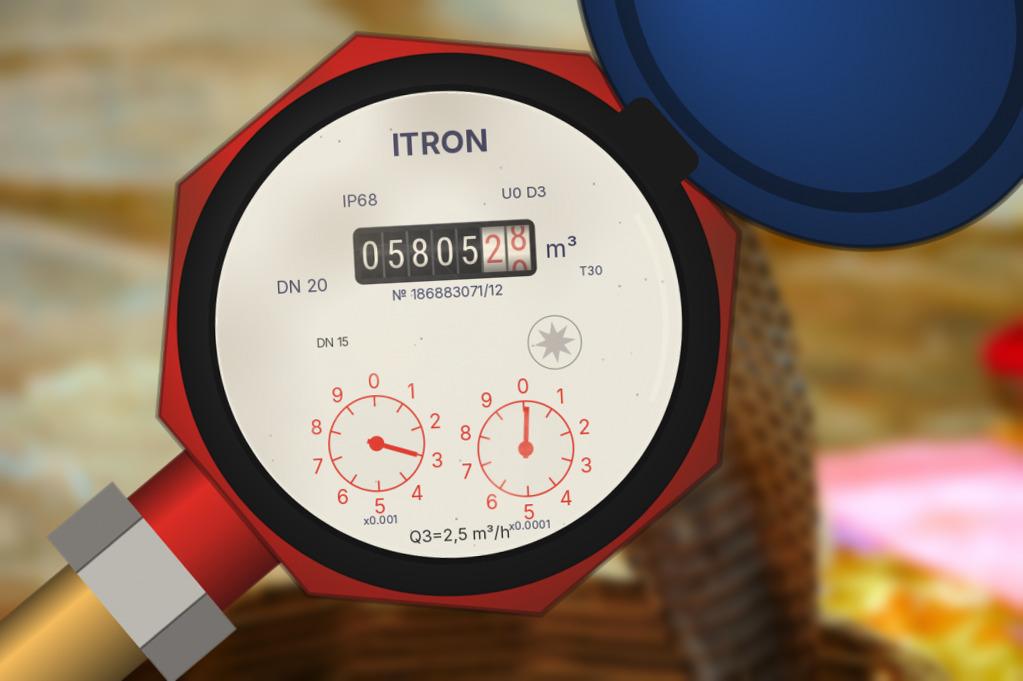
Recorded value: 5805.2830,m³
